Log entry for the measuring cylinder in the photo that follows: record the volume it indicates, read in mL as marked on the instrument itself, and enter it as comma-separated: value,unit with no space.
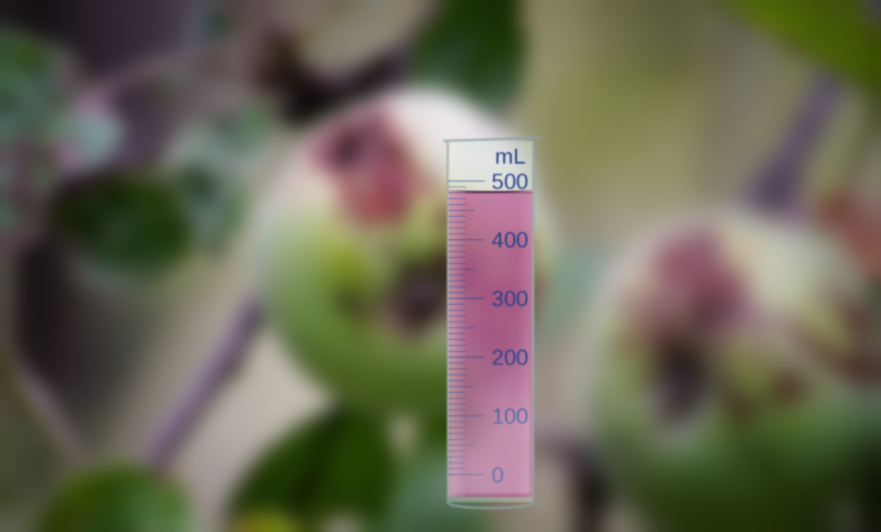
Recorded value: 480,mL
